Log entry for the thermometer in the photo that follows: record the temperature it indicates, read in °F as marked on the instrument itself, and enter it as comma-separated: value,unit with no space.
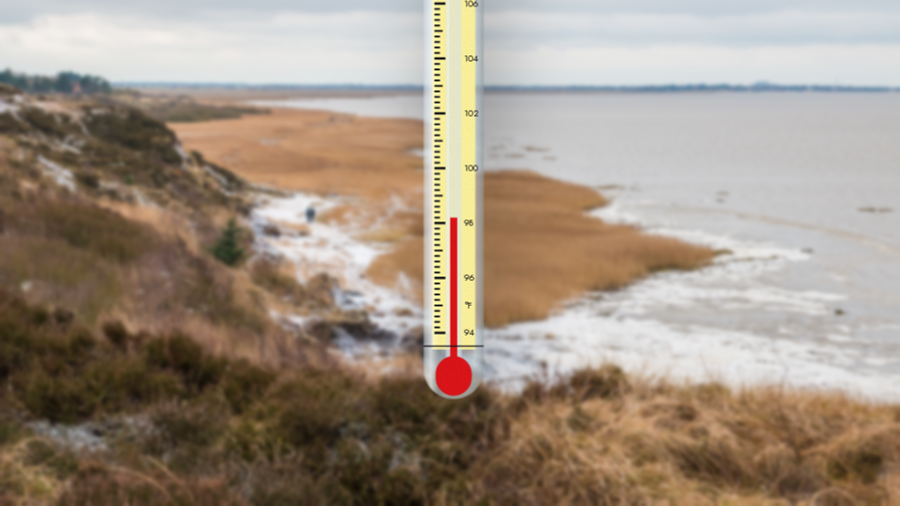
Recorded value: 98.2,°F
